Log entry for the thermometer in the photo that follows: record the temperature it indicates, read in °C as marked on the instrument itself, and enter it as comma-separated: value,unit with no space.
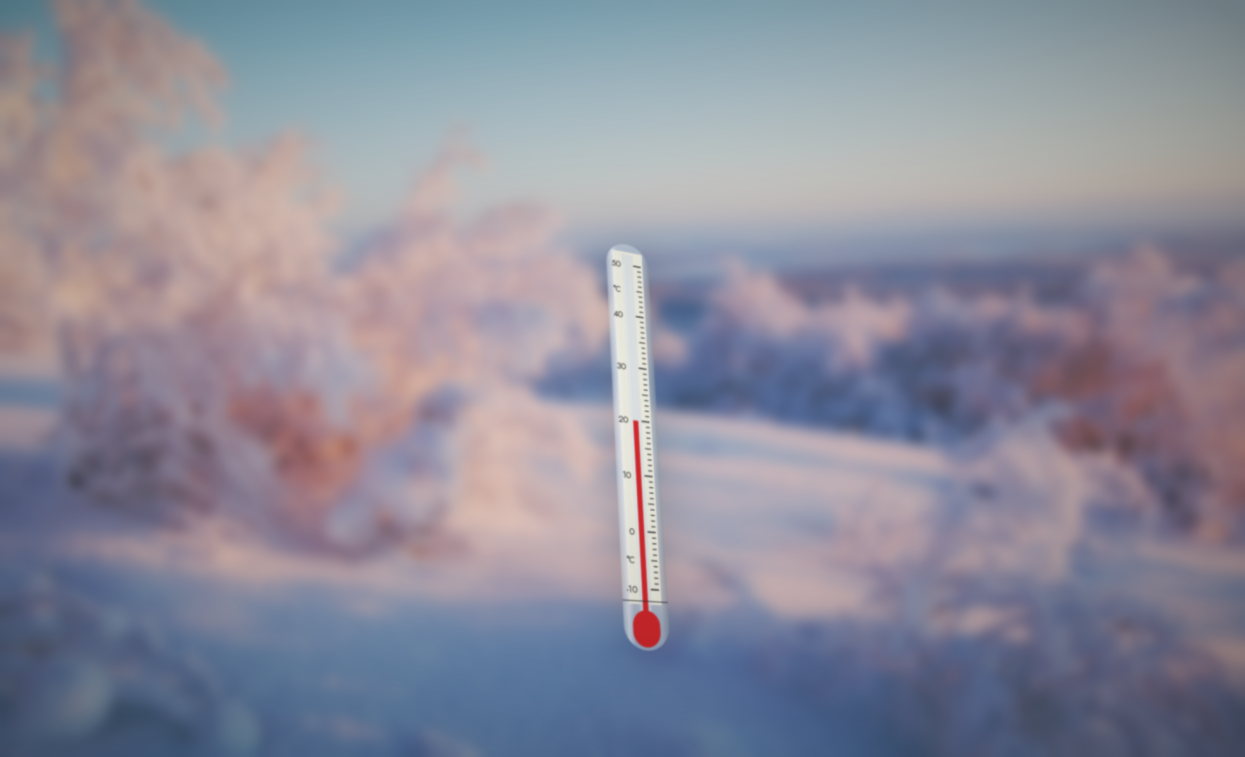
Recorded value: 20,°C
